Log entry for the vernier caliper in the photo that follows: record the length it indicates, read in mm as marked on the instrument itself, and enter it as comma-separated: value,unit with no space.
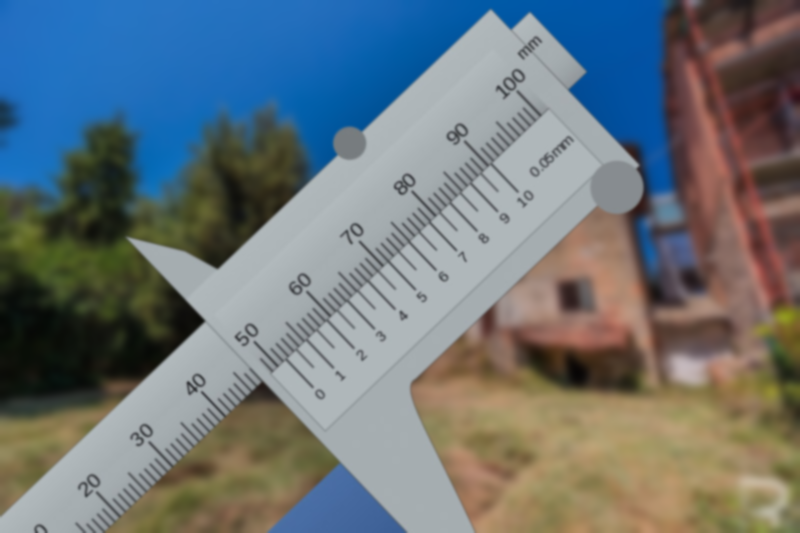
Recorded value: 51.5,mm
